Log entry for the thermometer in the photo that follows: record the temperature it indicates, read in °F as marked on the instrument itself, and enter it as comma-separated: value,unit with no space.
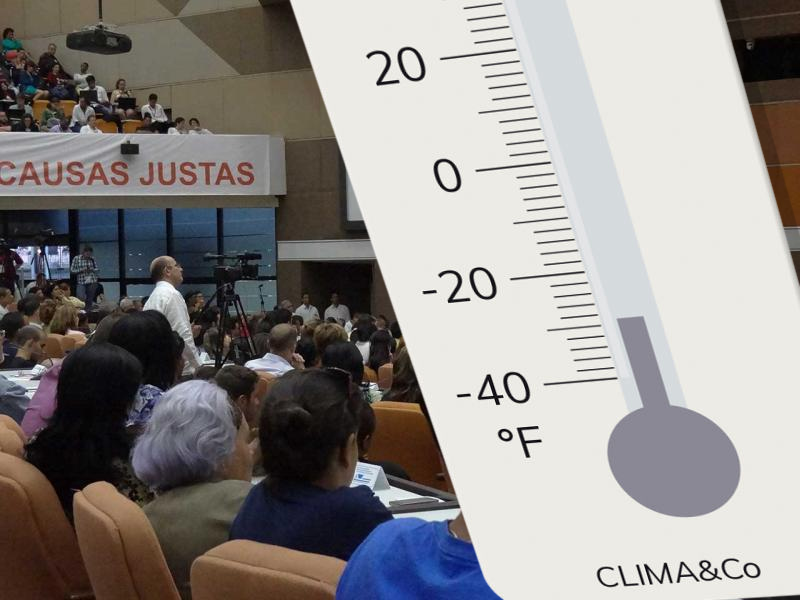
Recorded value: -29,°F
